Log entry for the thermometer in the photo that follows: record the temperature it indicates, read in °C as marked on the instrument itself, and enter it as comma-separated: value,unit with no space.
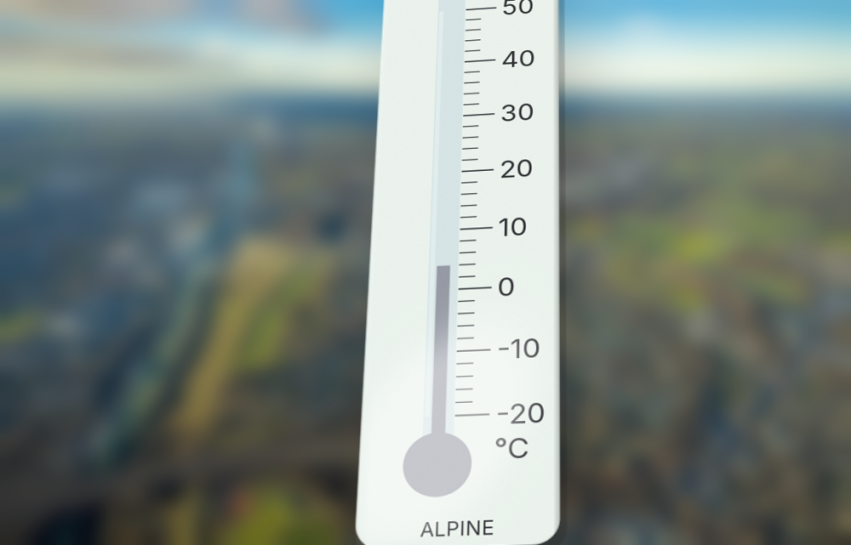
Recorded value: 4,°C
